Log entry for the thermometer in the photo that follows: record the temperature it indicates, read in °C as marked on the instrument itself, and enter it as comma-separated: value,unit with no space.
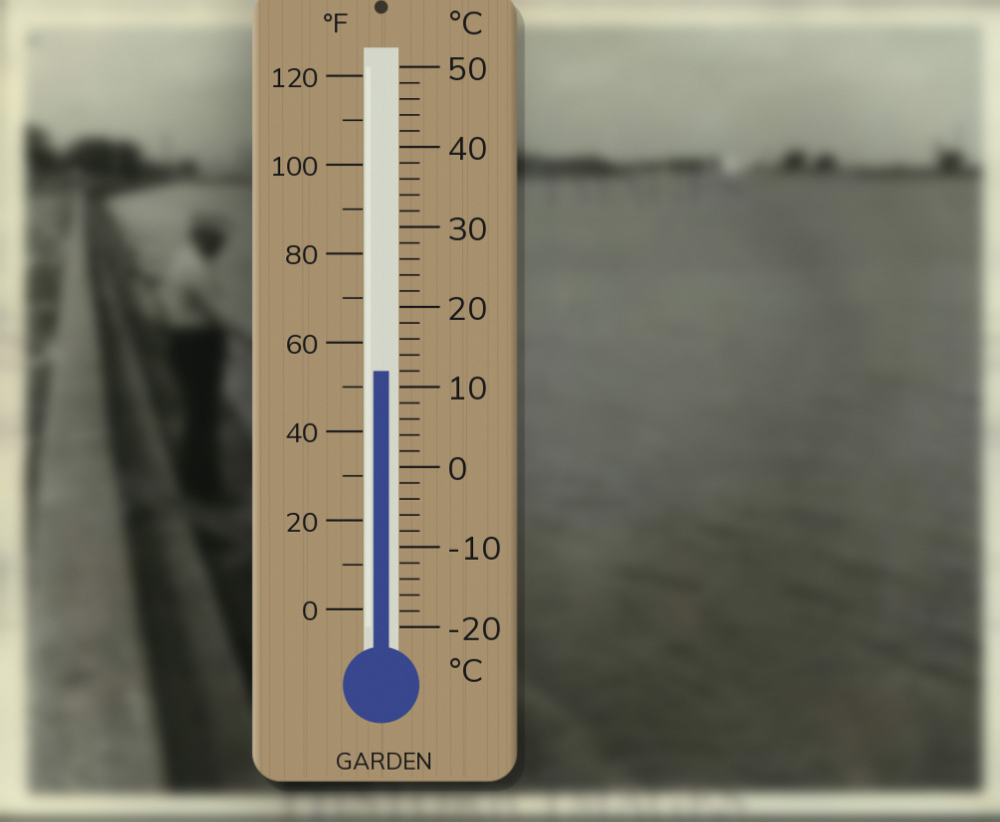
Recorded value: 12,°C
